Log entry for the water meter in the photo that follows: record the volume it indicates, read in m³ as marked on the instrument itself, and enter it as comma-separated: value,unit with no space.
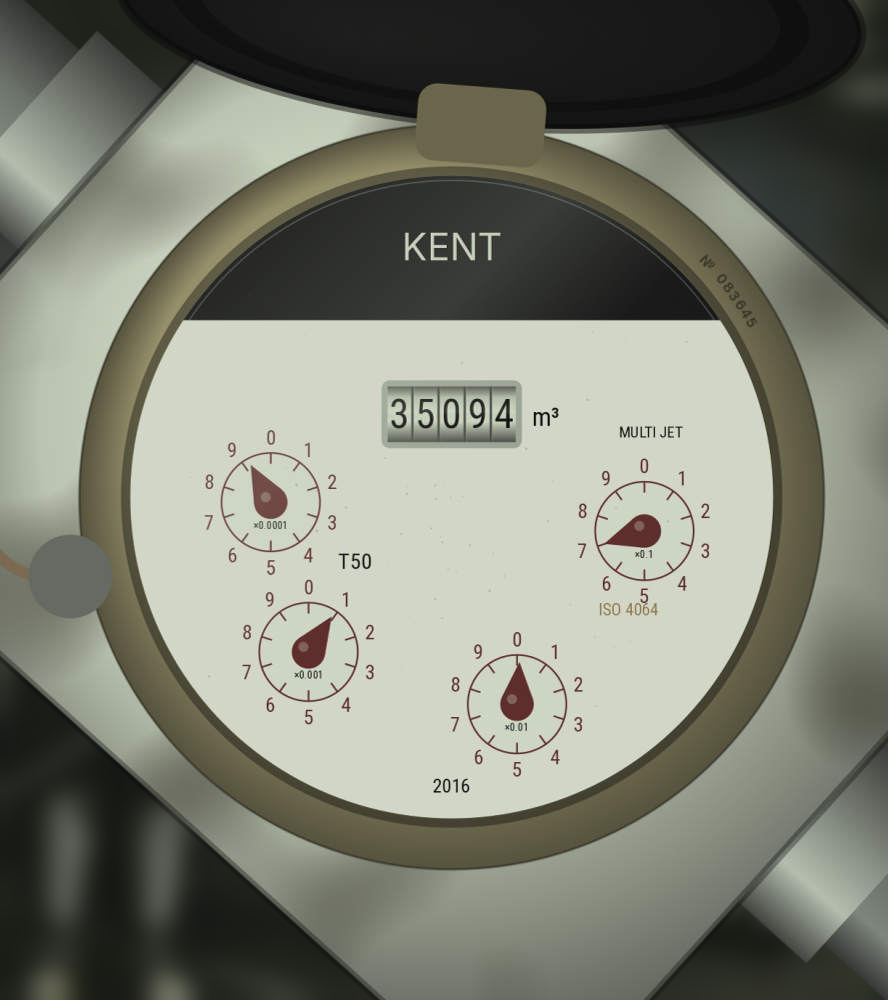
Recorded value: 35094.7009,m³
